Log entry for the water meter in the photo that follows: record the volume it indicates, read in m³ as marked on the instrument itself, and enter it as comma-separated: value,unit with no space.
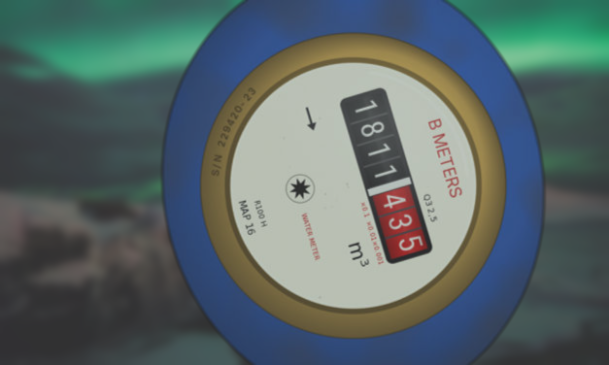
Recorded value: 1811.435,m³
